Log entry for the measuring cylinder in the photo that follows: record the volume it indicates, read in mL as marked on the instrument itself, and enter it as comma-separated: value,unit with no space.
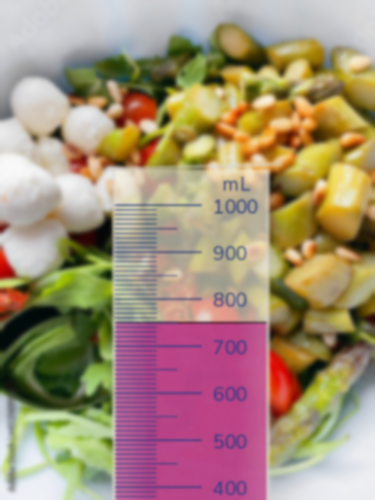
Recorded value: 750,mL
